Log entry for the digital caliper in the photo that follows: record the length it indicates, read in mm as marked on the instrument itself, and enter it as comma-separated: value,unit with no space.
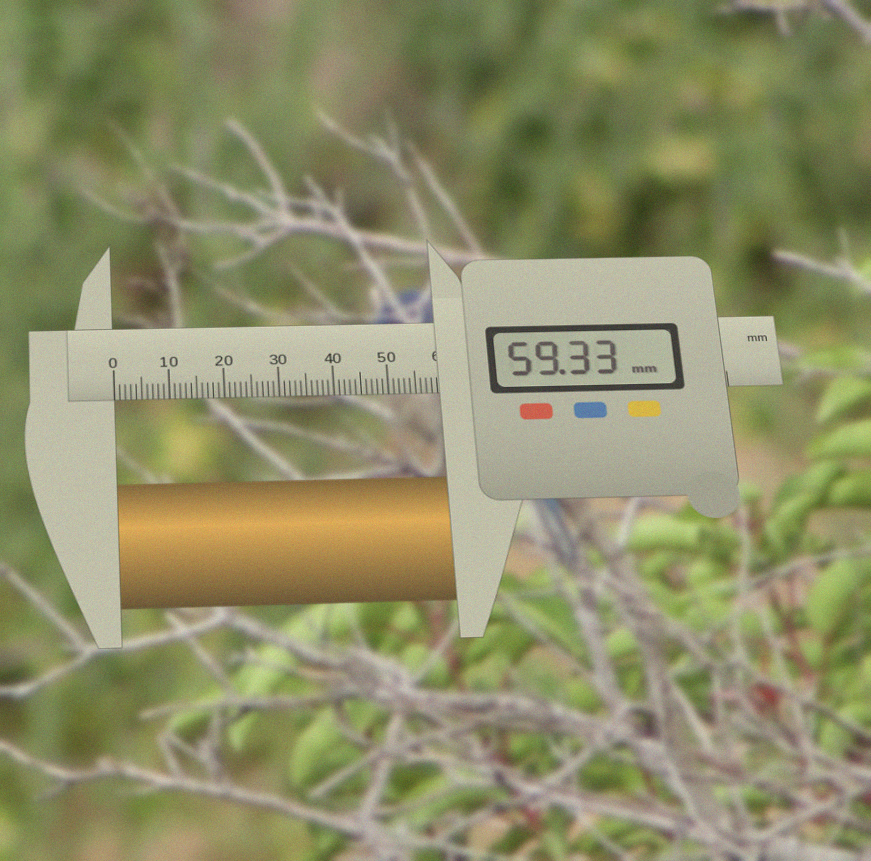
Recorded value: 59.33,mm
